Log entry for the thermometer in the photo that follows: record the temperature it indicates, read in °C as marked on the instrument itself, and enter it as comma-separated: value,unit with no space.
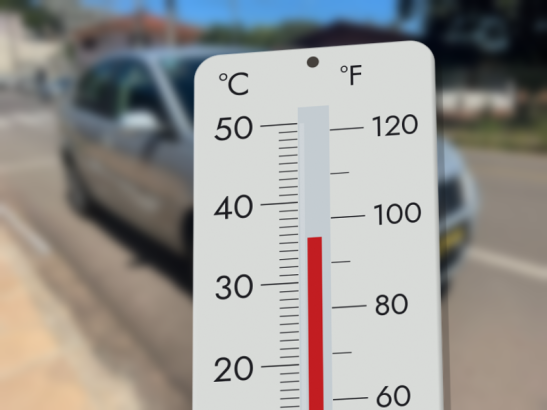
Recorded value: 35.5,°C
